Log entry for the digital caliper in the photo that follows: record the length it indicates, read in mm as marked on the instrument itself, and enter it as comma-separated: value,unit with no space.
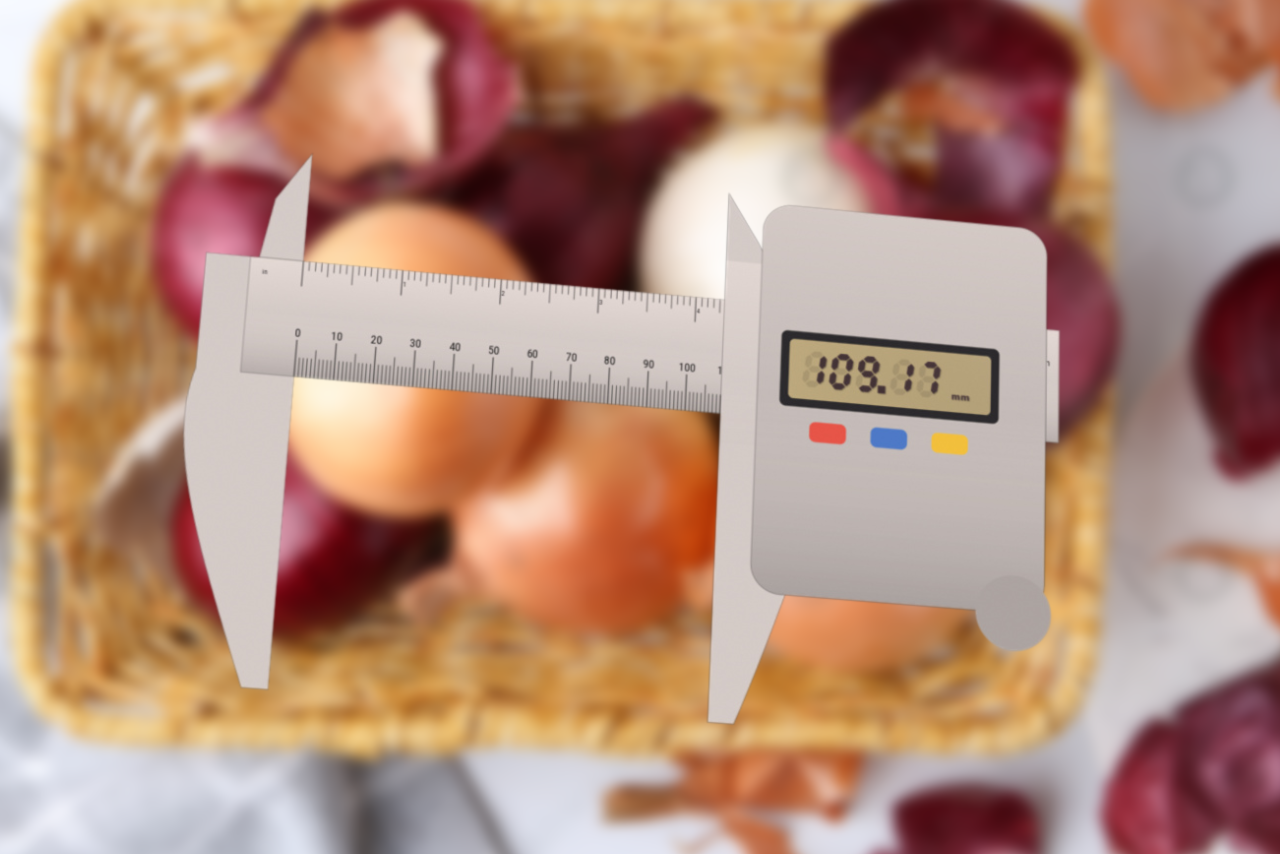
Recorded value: 109.17,mm
